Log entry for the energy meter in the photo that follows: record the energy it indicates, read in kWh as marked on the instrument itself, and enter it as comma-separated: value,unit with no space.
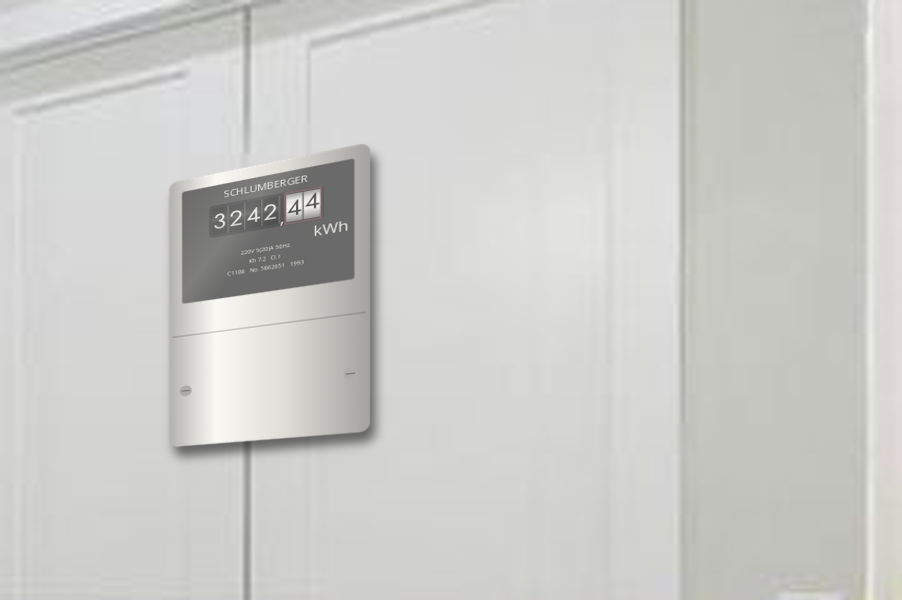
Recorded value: 3242.44,kWh
